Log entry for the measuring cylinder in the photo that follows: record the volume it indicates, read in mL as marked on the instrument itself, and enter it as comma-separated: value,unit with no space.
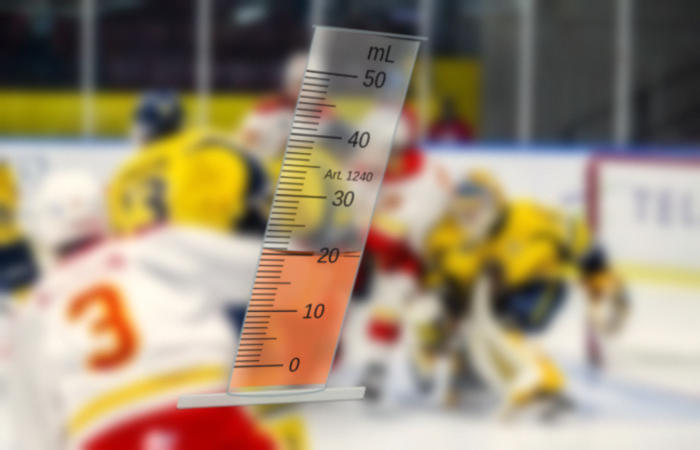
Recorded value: 20,mL
